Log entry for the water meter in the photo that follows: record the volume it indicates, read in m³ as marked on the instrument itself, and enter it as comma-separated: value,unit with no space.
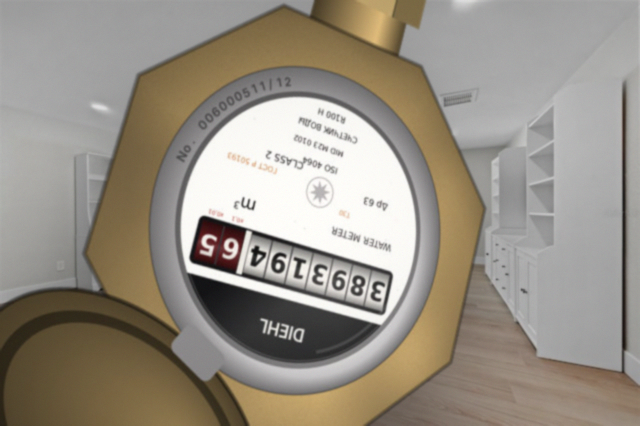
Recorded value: 3893194.65,m³
